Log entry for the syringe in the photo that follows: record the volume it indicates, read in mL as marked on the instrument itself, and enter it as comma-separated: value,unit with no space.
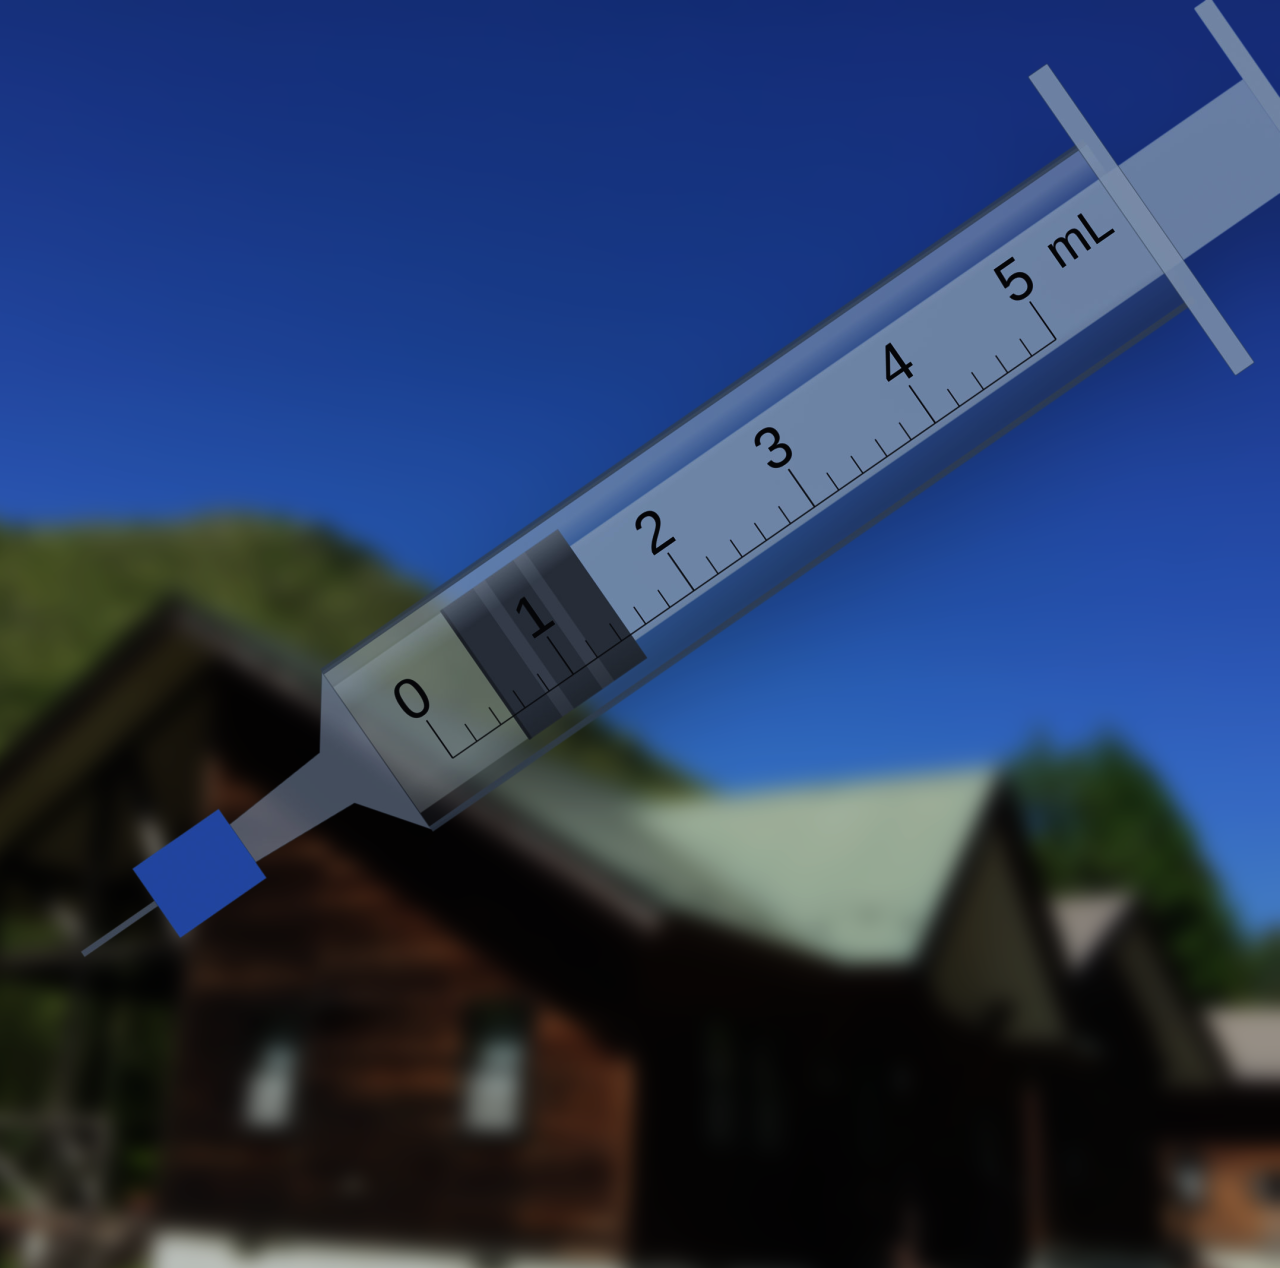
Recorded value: 0.5,mL
